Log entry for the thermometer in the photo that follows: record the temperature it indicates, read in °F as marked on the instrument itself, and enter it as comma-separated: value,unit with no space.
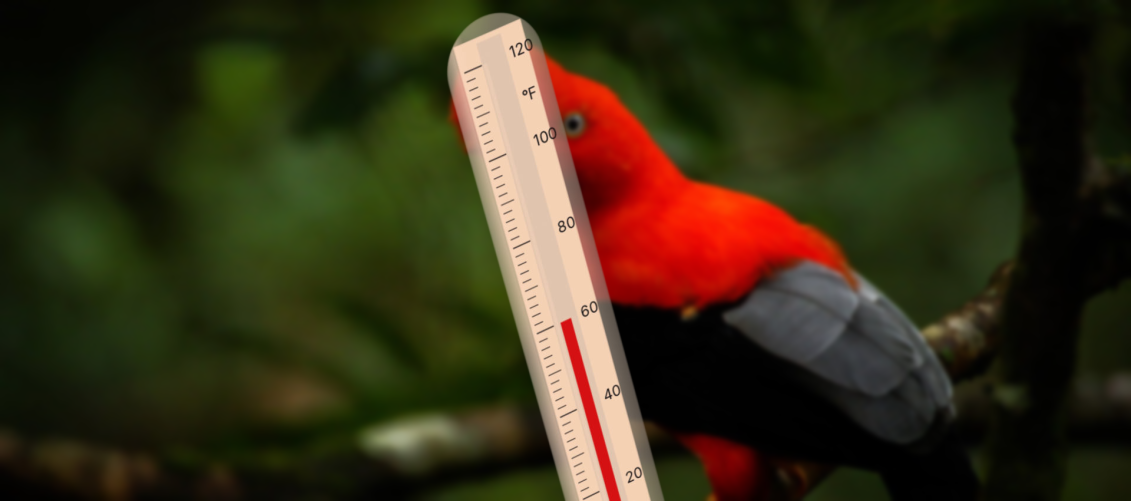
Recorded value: 60,°F
